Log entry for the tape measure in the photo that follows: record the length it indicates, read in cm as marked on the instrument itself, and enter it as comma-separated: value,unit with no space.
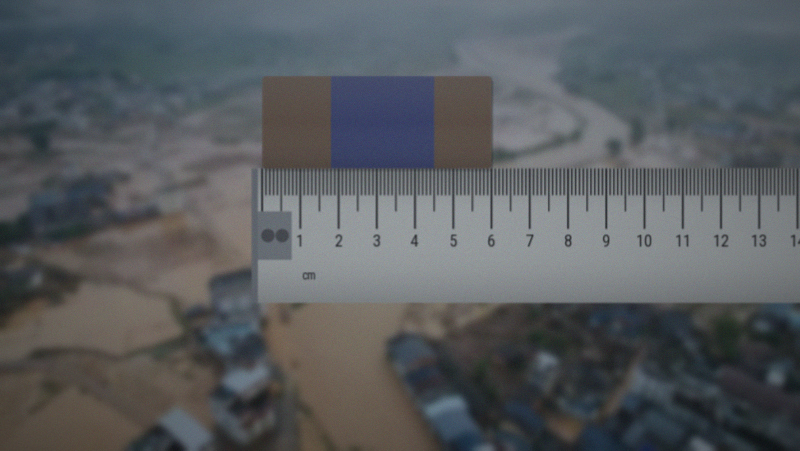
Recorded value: 6,cm
